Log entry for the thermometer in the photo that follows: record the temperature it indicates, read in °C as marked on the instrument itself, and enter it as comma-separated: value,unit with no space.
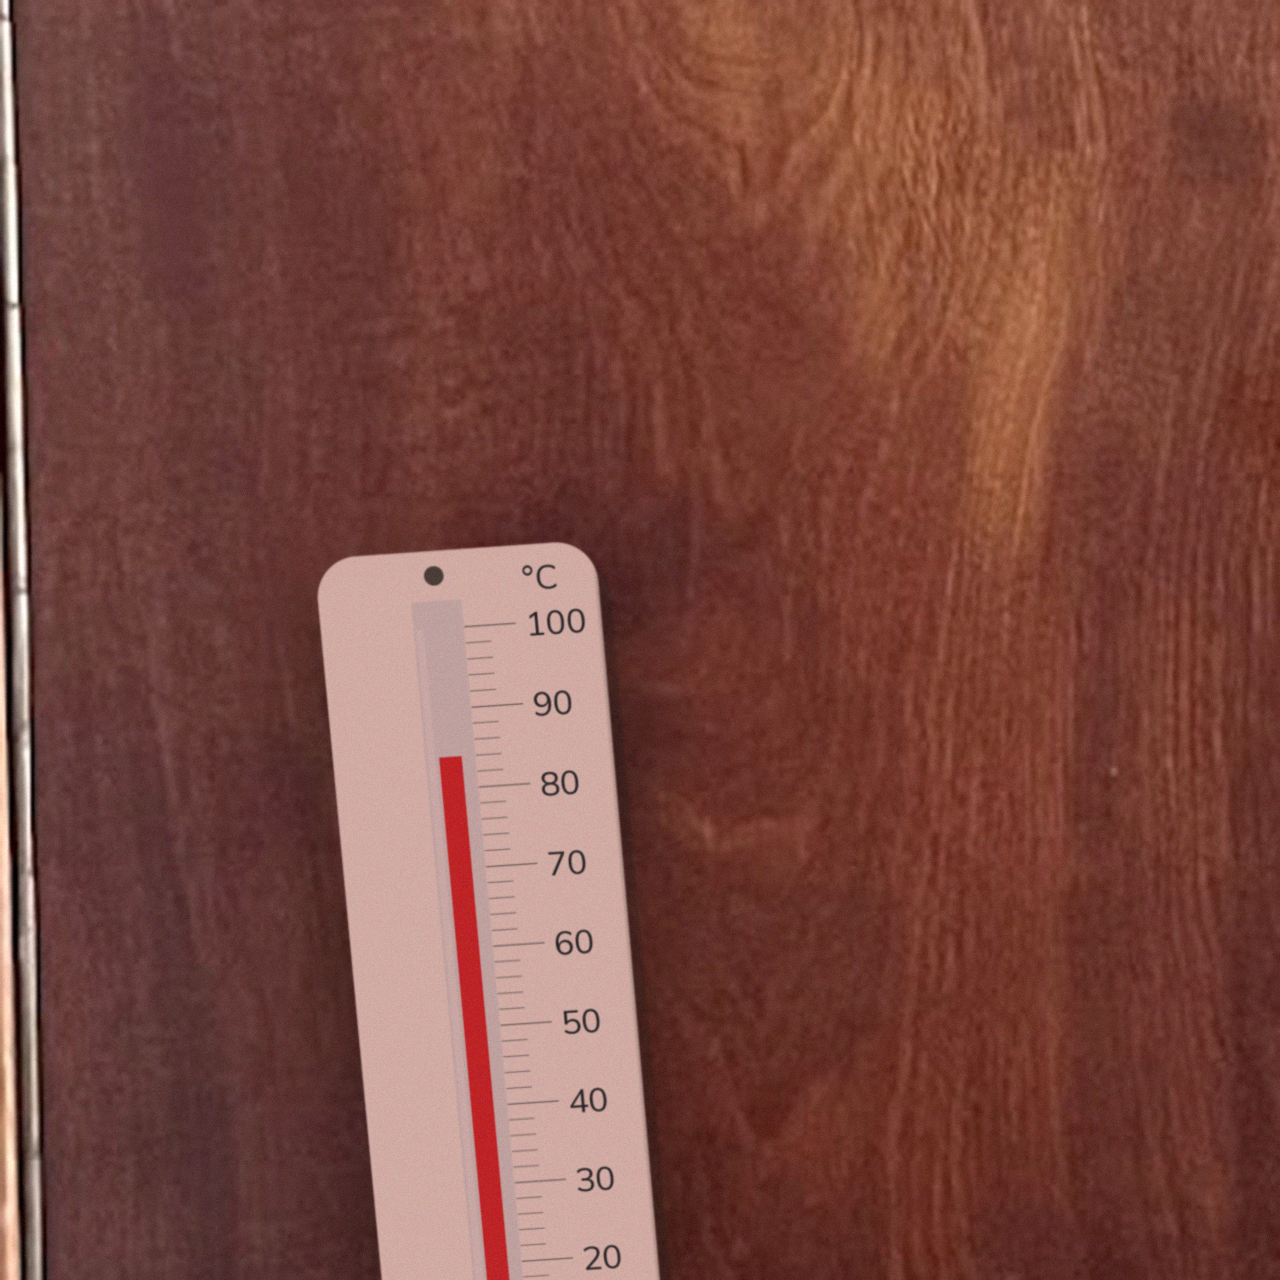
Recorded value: 84,°C
